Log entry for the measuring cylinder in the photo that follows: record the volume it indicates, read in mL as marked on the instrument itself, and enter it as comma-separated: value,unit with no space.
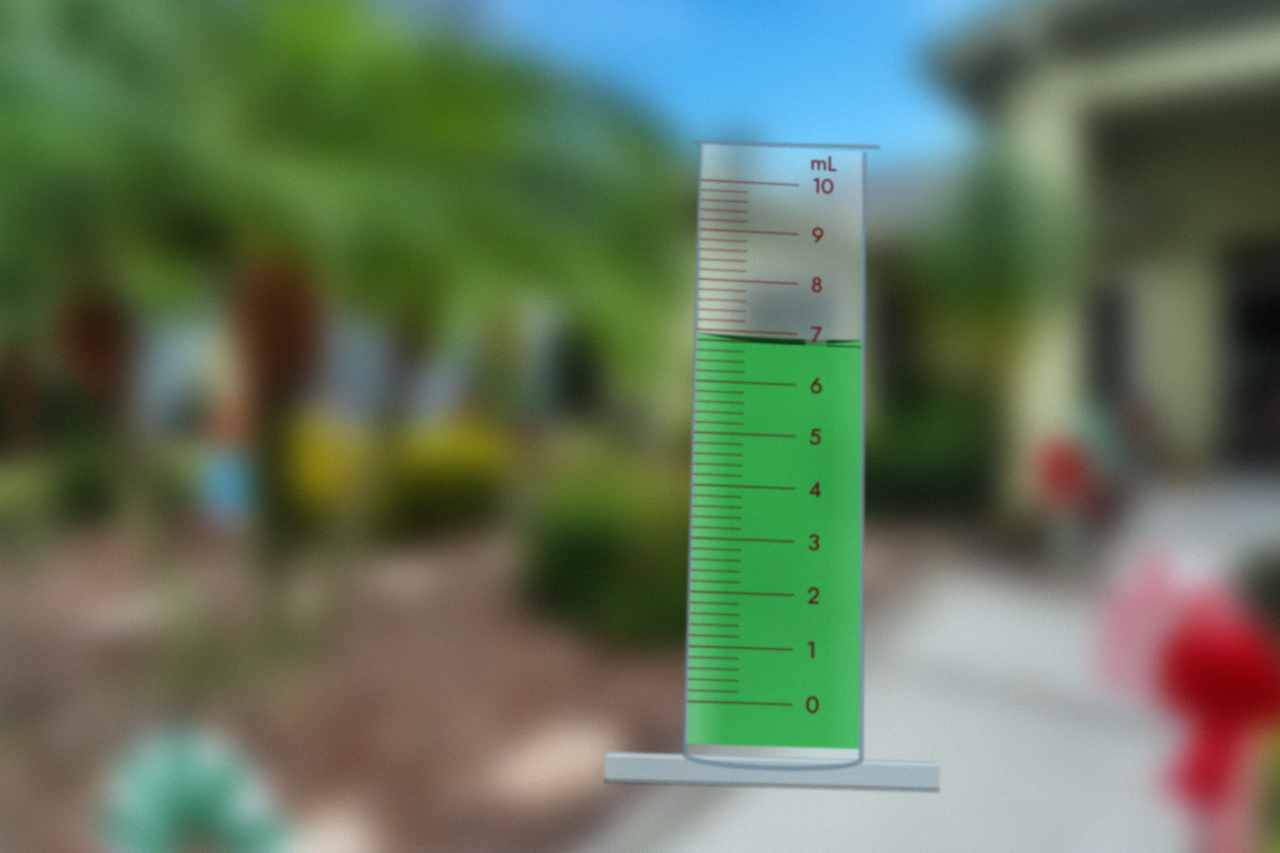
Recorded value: 6.8,mL
